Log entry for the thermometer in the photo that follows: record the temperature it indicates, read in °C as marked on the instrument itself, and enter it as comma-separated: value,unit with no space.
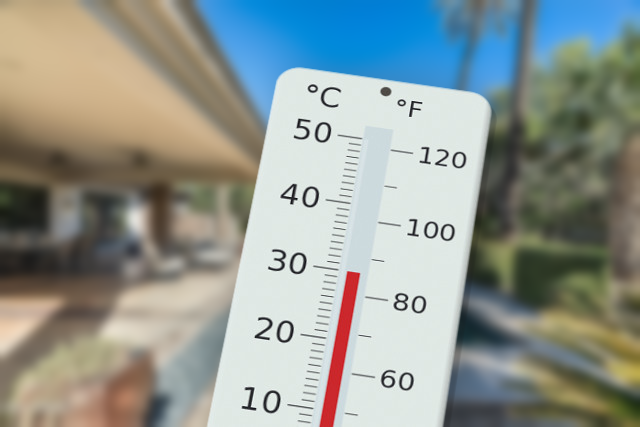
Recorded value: 30,°C
